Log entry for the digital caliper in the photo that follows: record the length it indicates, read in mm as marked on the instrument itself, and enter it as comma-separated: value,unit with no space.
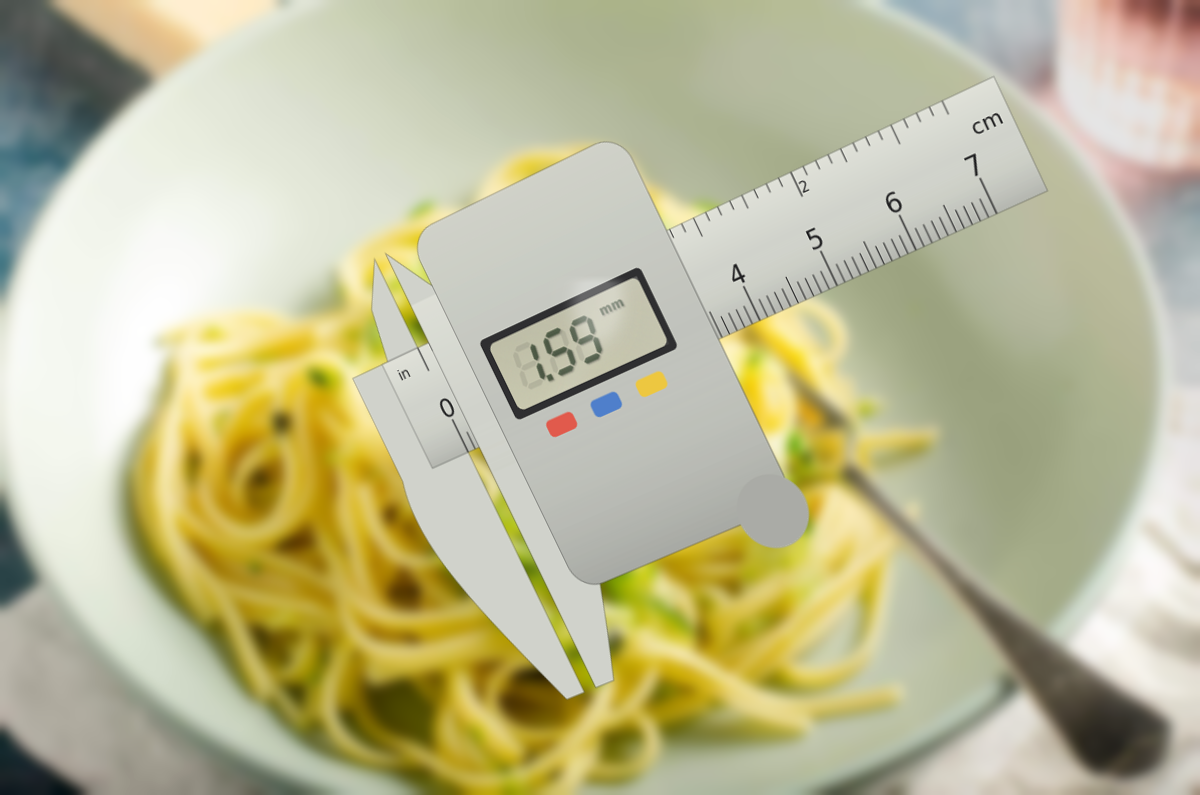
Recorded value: 1.59,mm
